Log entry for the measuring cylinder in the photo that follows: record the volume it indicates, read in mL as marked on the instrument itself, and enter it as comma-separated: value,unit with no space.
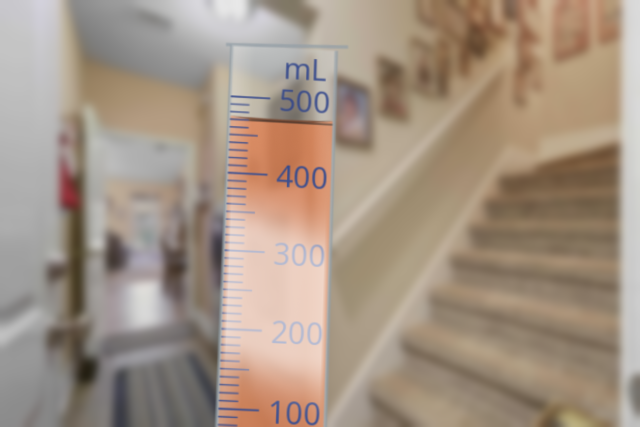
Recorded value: 470,mL
